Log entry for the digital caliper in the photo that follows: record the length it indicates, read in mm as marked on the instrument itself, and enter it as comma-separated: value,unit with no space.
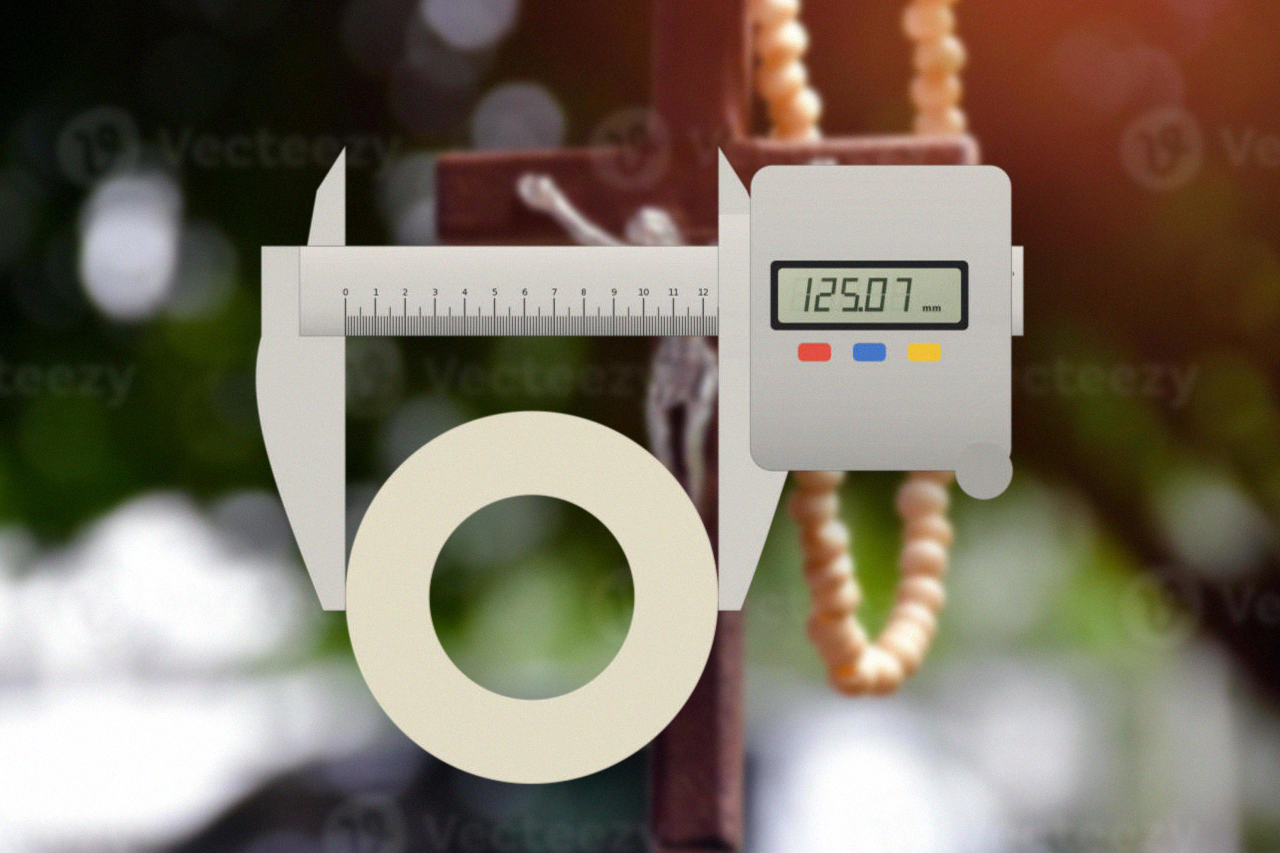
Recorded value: 125.07,mm
